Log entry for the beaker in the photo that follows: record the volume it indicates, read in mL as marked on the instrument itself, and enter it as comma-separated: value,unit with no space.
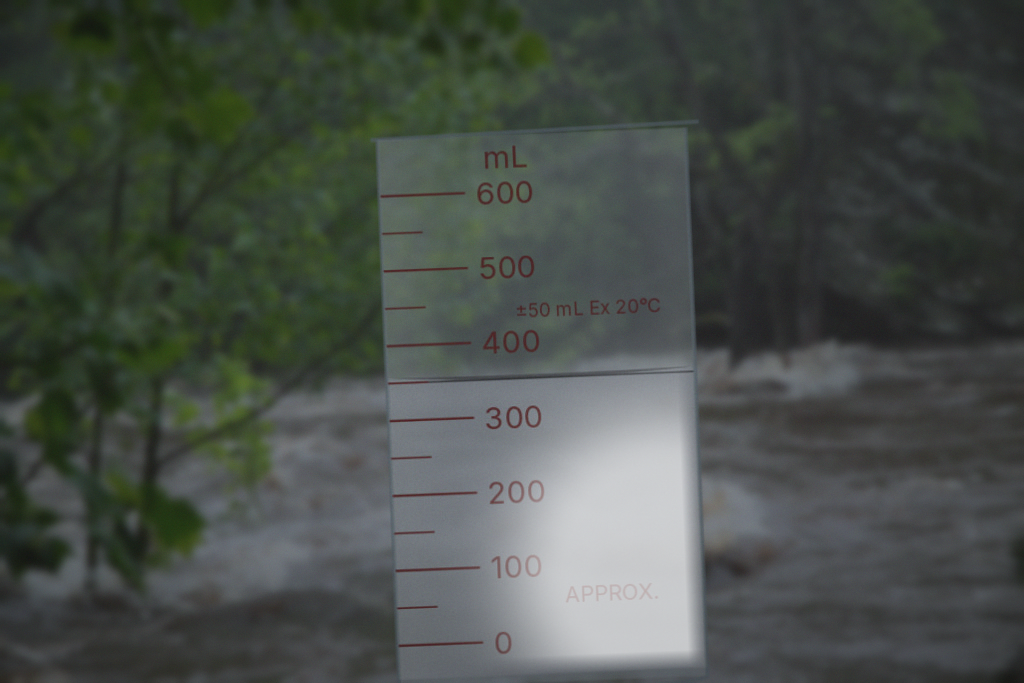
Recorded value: 350,mL
